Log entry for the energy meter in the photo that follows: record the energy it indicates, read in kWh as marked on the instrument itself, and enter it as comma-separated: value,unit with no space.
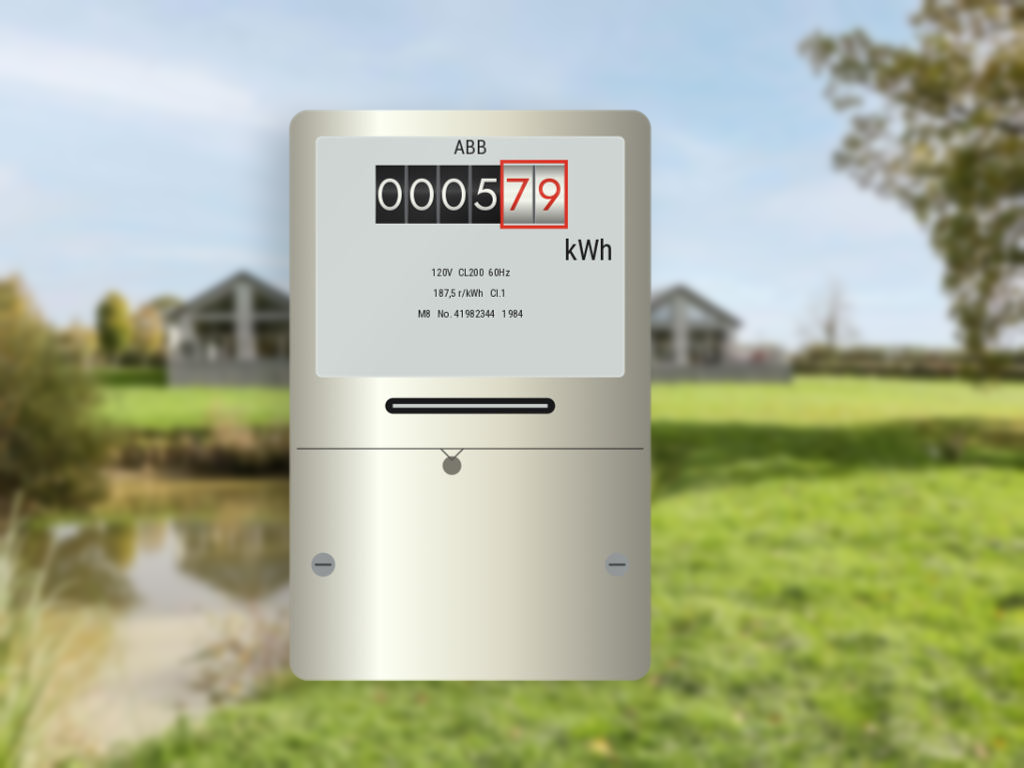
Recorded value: 5.79,kWh
